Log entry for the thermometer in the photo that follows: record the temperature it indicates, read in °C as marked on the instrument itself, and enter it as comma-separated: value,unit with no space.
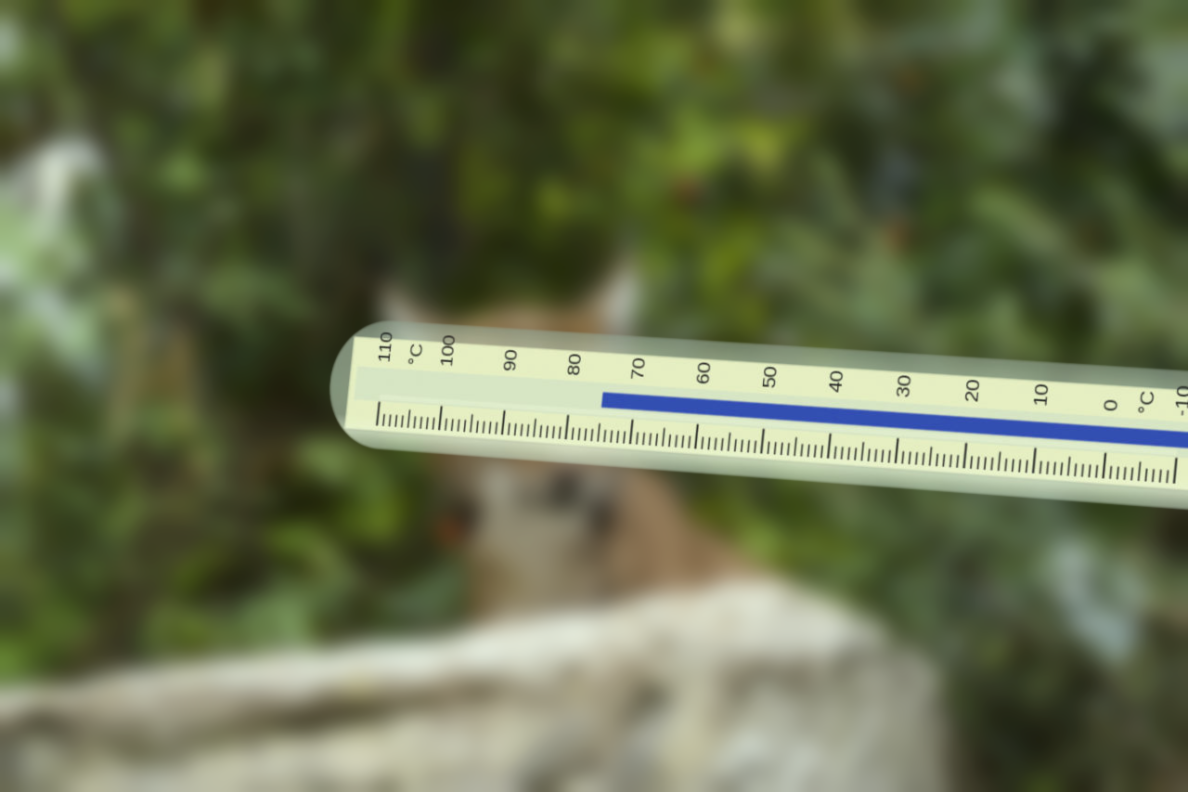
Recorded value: 75,°C
